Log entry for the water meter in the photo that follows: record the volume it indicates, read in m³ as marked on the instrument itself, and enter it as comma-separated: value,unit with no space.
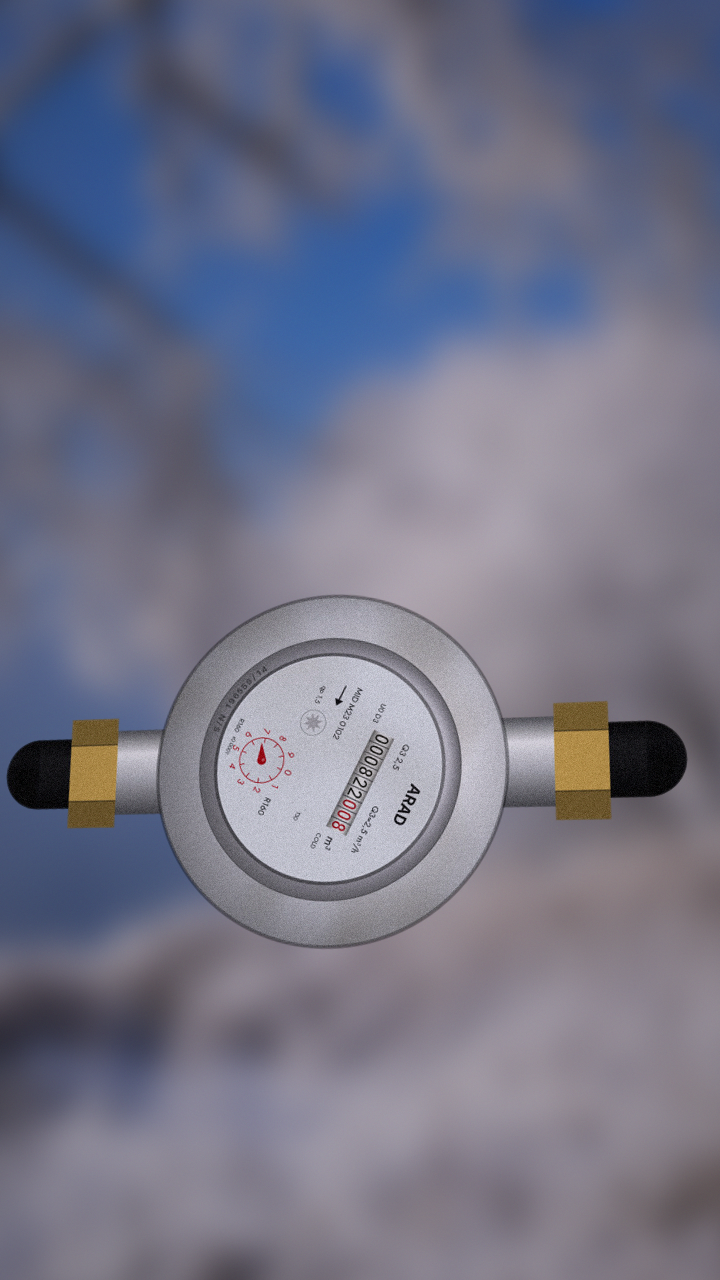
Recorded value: 822.0086,m³
